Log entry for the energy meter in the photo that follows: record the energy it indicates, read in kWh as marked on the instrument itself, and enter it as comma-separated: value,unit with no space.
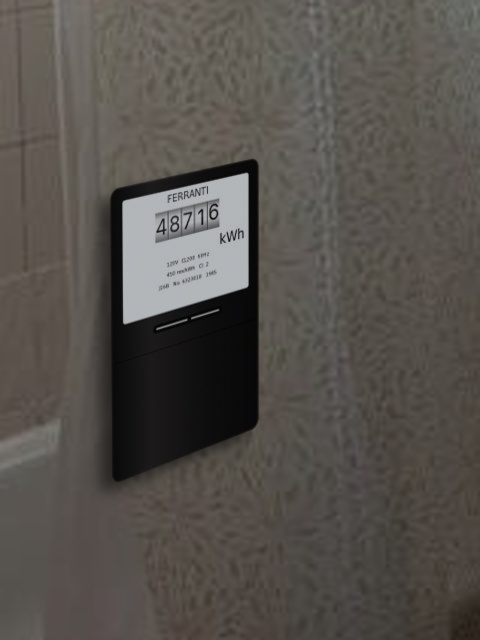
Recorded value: 48716,kWh
